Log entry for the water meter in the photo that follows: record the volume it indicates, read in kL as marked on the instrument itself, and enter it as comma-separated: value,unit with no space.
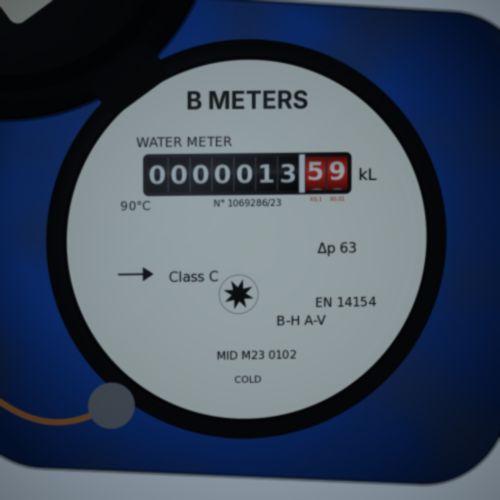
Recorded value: 13.59,kL
